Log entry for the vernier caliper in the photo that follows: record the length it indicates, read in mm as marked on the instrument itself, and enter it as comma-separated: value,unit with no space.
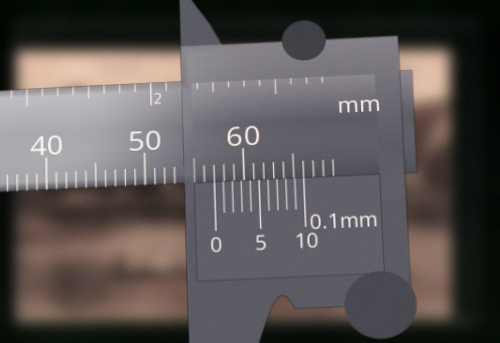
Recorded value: 57.0,mm
